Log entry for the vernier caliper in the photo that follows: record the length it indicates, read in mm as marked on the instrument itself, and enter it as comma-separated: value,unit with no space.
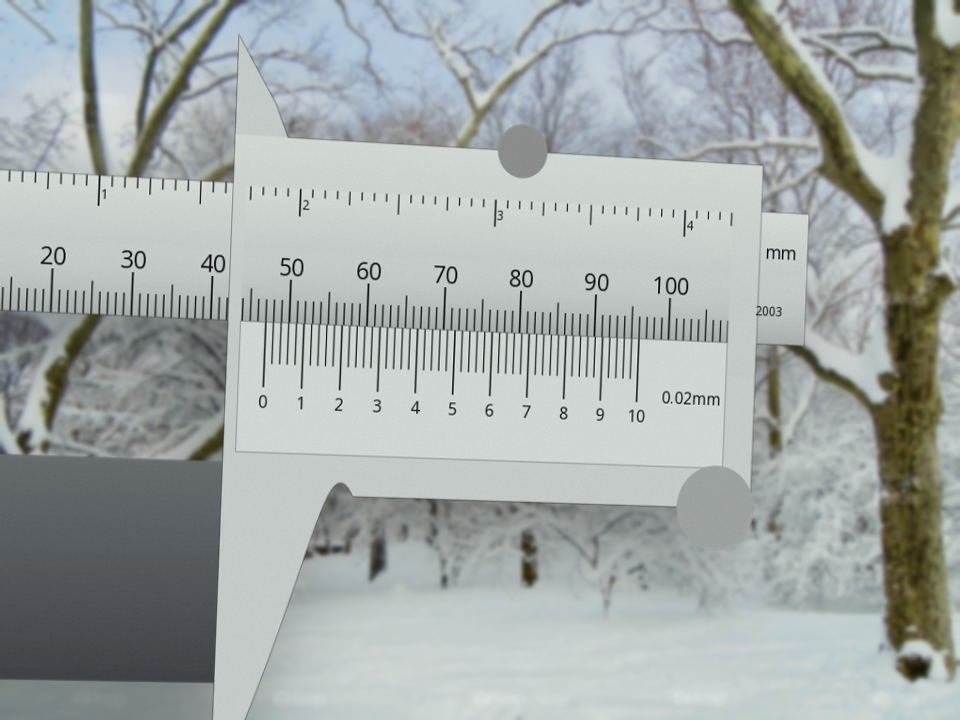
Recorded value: 47.0,mm
